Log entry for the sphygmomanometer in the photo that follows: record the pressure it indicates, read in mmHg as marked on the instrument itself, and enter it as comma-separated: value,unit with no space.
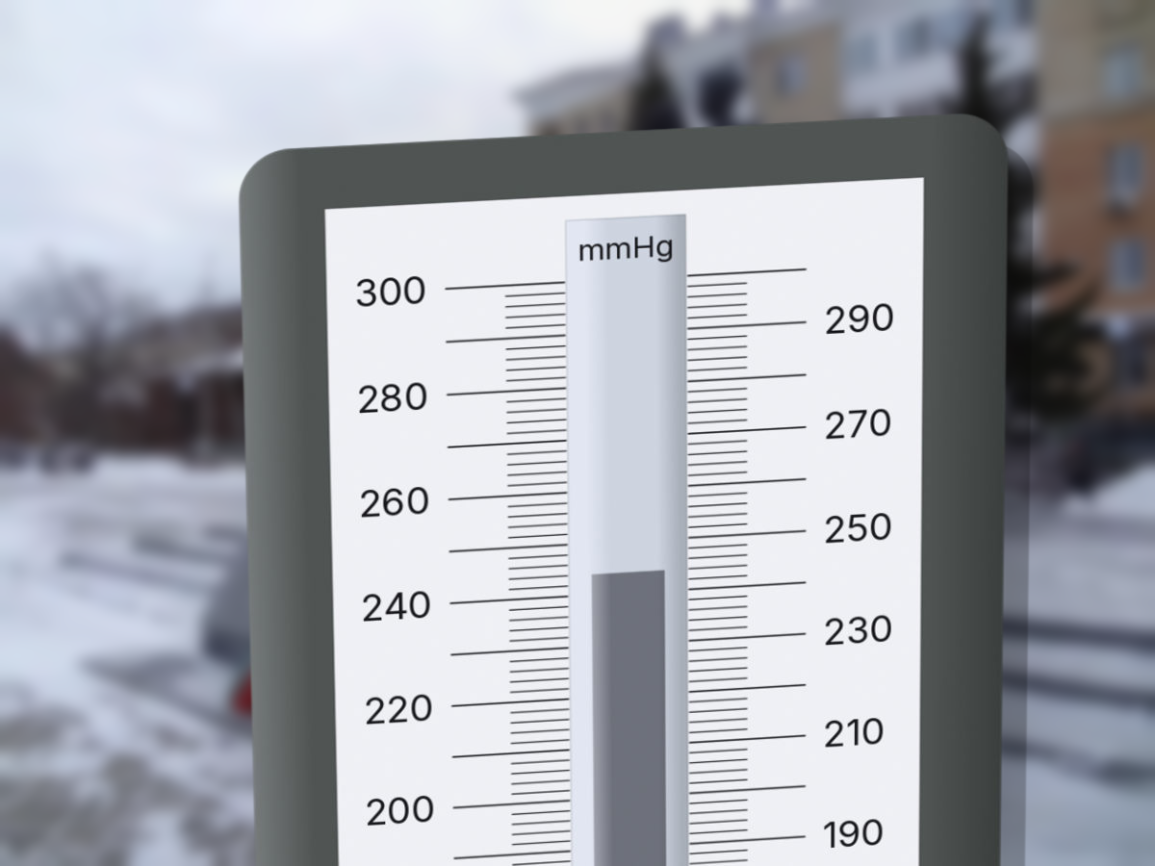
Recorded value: 244,mmHg
